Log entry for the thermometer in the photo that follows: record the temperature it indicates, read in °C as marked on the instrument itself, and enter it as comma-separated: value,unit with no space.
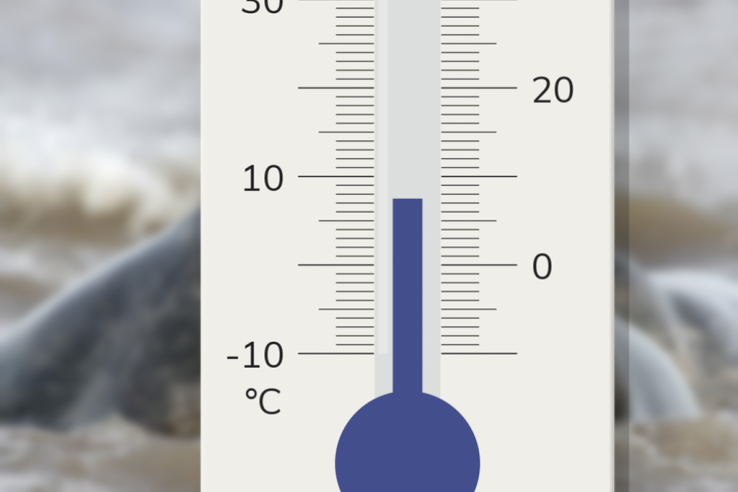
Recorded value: 7.5,°C
